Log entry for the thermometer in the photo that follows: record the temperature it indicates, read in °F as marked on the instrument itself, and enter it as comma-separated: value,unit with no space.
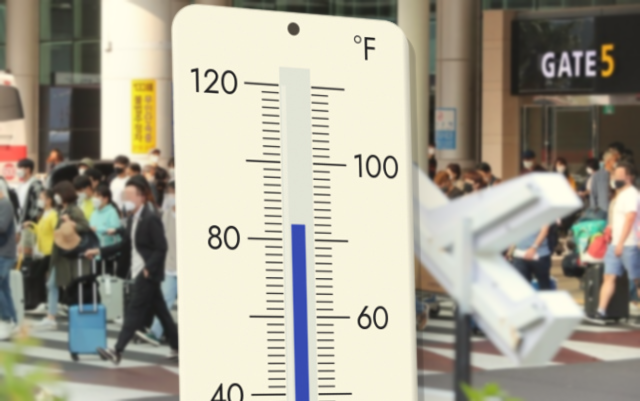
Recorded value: 84,°F
